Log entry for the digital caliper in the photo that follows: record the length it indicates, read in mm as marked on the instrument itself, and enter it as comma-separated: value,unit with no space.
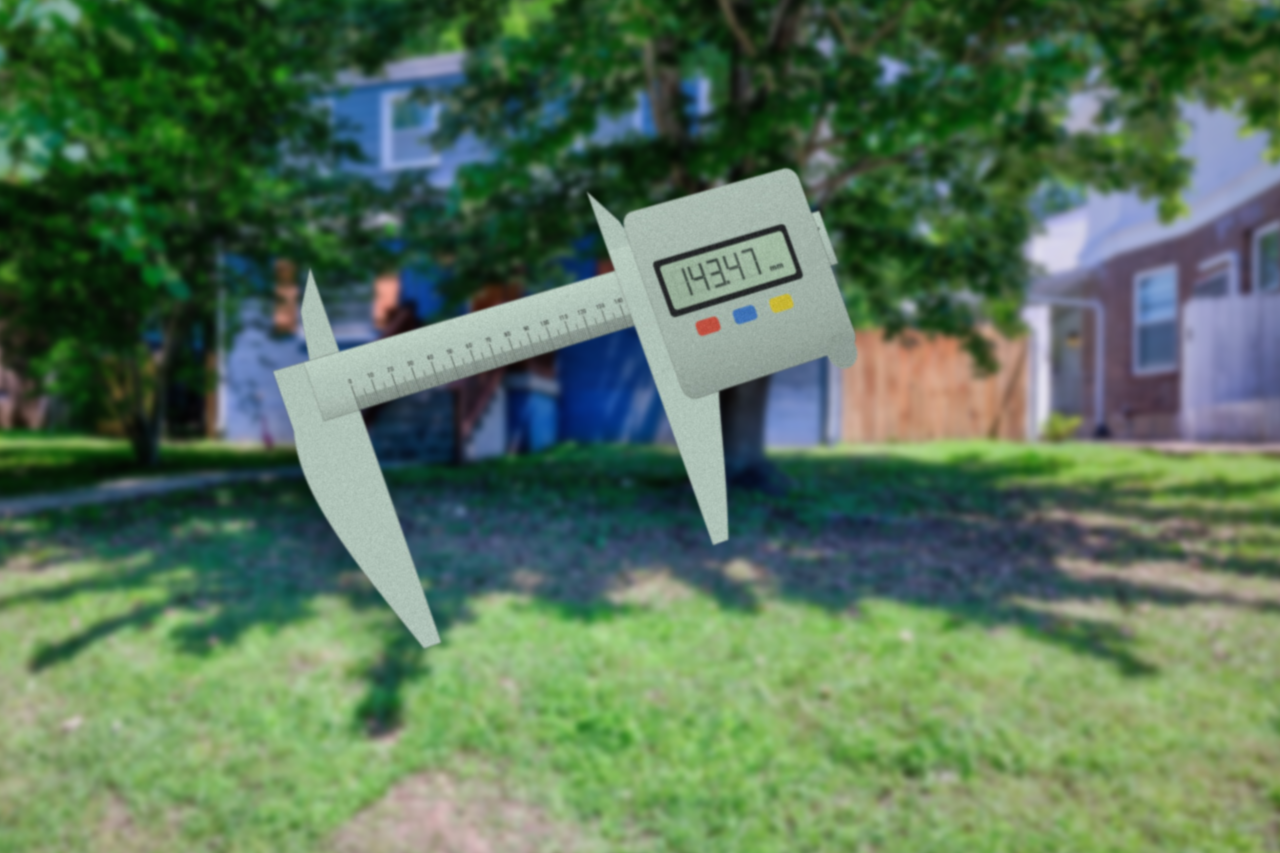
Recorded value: 143.47,mm
